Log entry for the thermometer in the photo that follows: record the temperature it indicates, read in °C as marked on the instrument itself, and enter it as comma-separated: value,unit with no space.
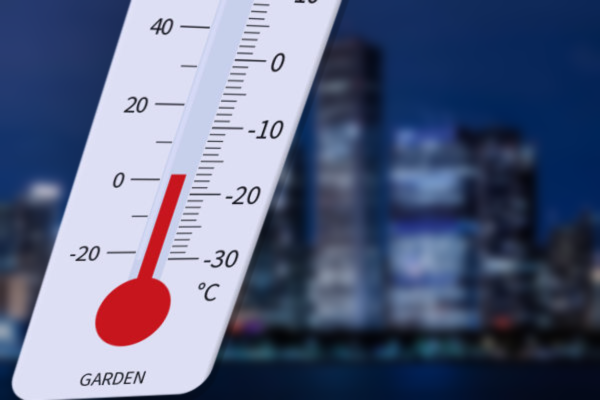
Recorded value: -17,°C
